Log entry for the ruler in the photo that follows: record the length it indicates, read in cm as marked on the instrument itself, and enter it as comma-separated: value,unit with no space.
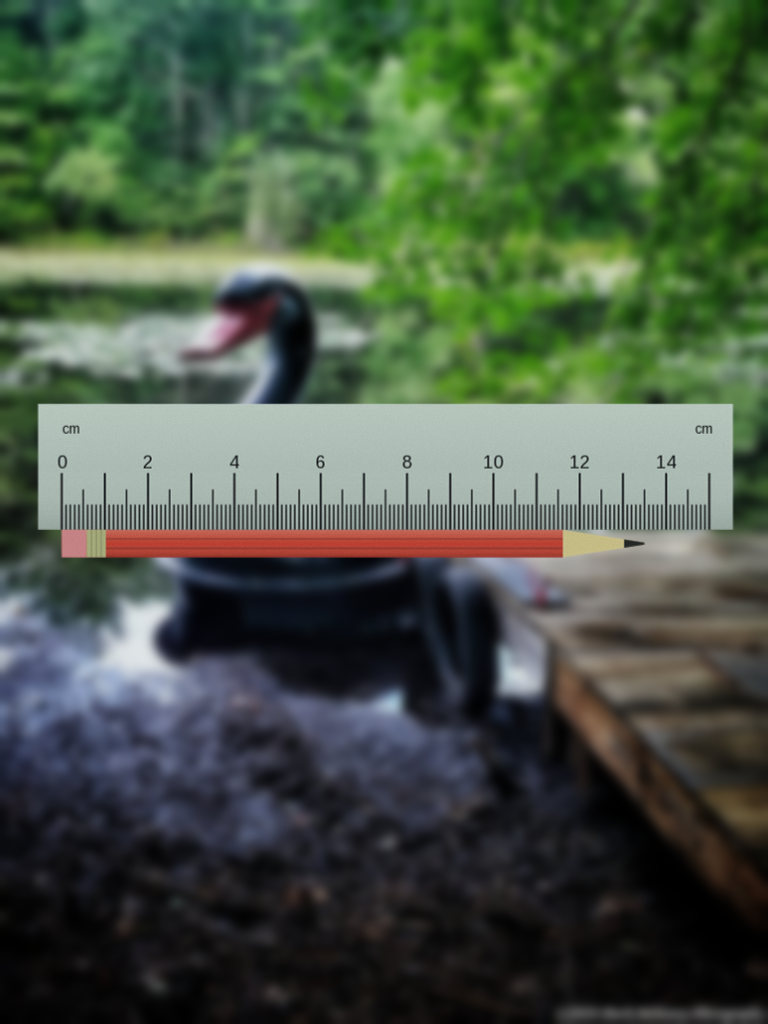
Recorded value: 13.5,cm
